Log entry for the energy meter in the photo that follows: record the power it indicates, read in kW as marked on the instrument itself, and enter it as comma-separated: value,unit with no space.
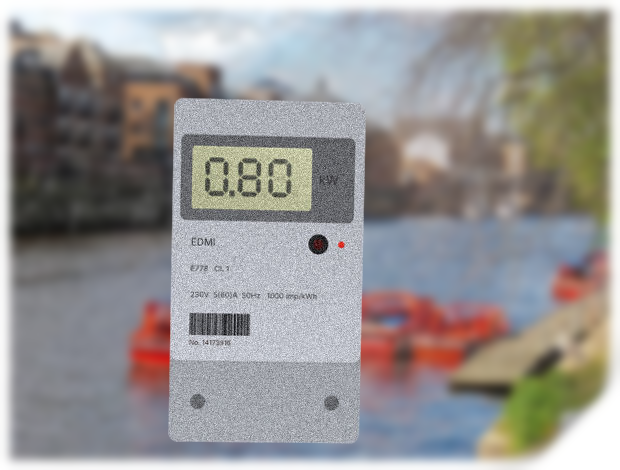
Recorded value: 0.80,kW
